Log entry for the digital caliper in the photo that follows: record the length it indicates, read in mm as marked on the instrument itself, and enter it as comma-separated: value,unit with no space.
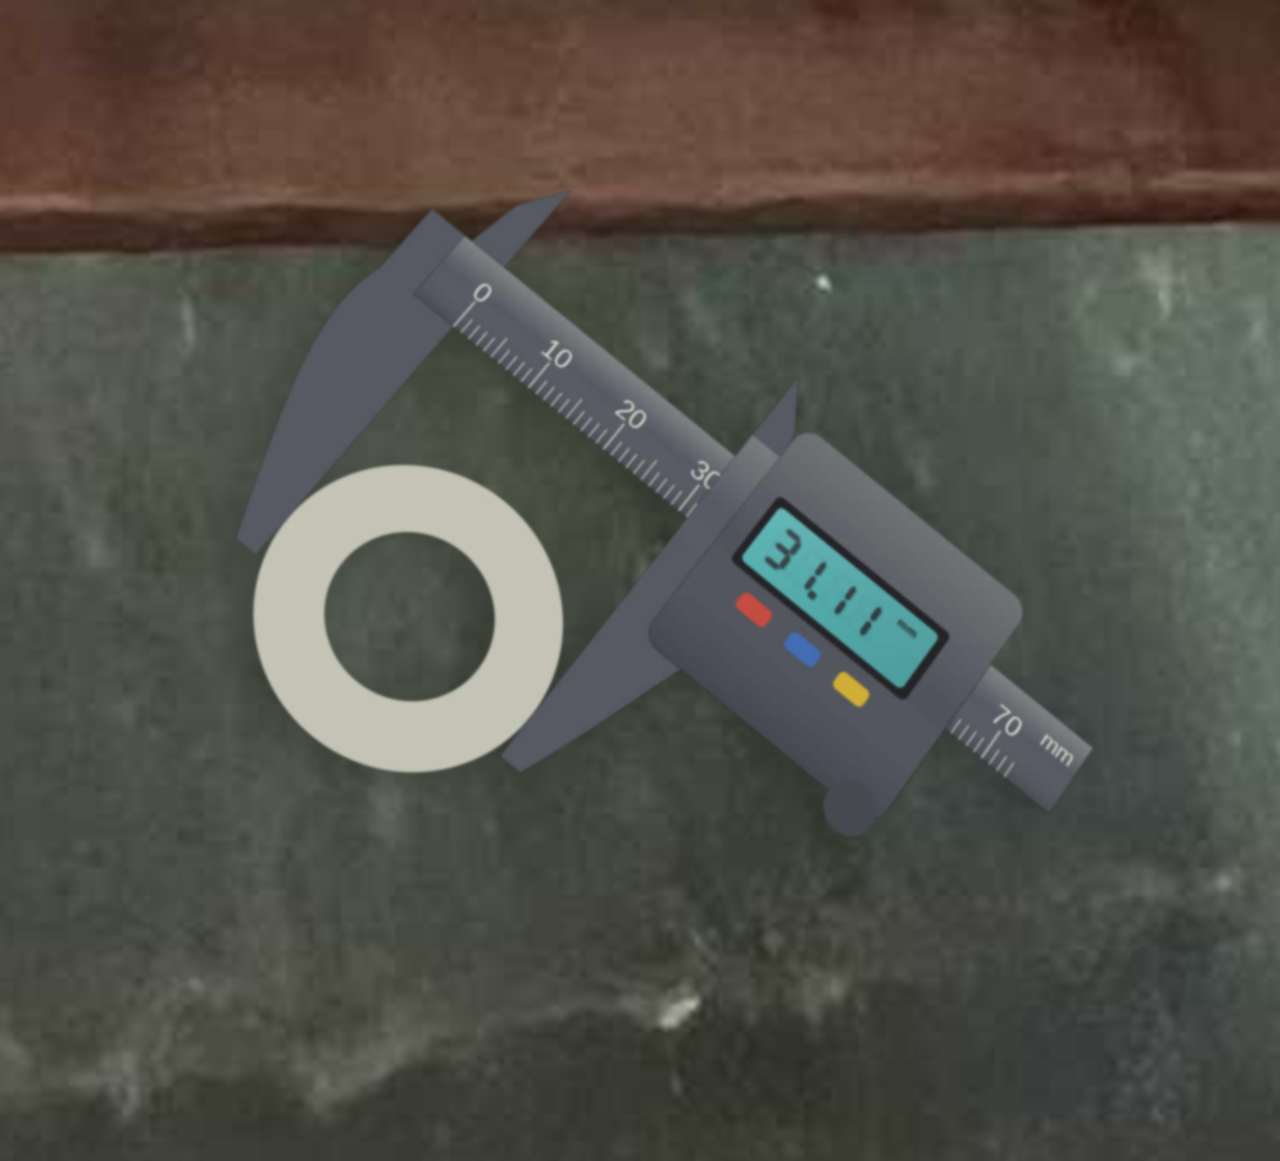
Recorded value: 31.11,mm
